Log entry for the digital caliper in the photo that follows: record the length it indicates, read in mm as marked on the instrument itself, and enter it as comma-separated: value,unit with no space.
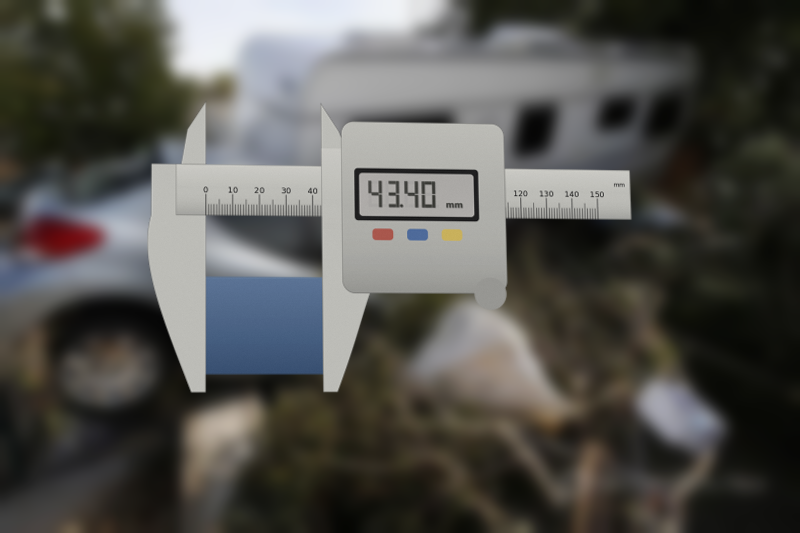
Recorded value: 43.40,mm
